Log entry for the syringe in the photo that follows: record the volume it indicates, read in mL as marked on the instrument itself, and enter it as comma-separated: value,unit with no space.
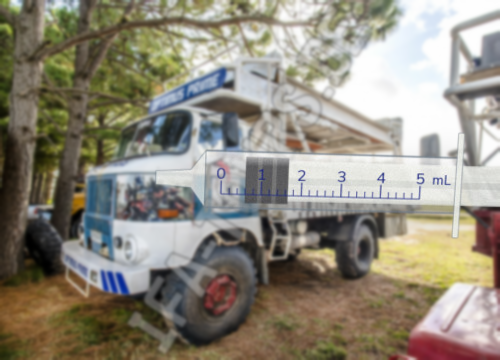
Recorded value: 0.6,mL
